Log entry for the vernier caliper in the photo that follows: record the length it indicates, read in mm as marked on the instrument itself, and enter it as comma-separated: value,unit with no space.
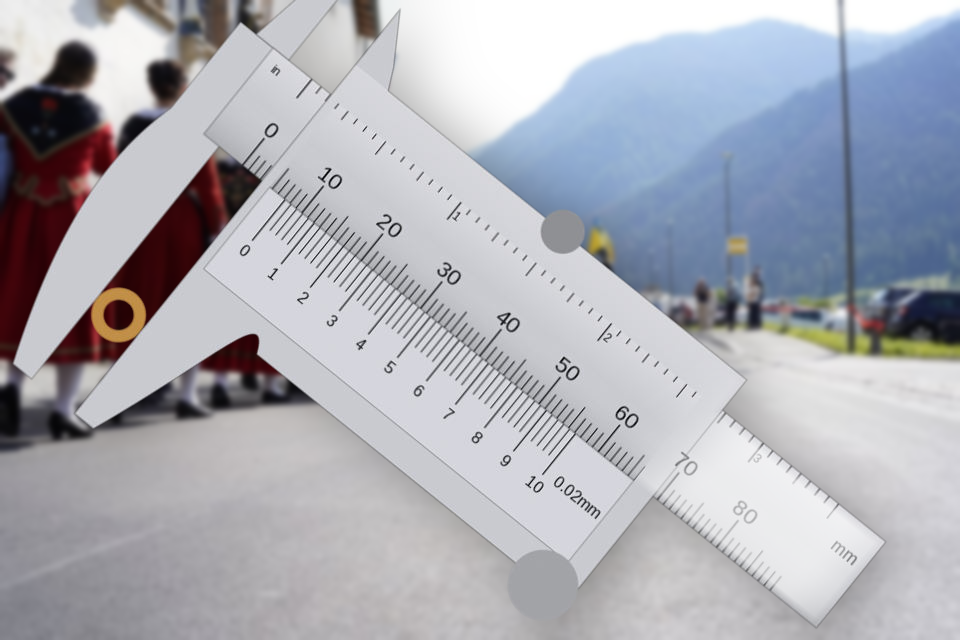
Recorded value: 7.2,mm
